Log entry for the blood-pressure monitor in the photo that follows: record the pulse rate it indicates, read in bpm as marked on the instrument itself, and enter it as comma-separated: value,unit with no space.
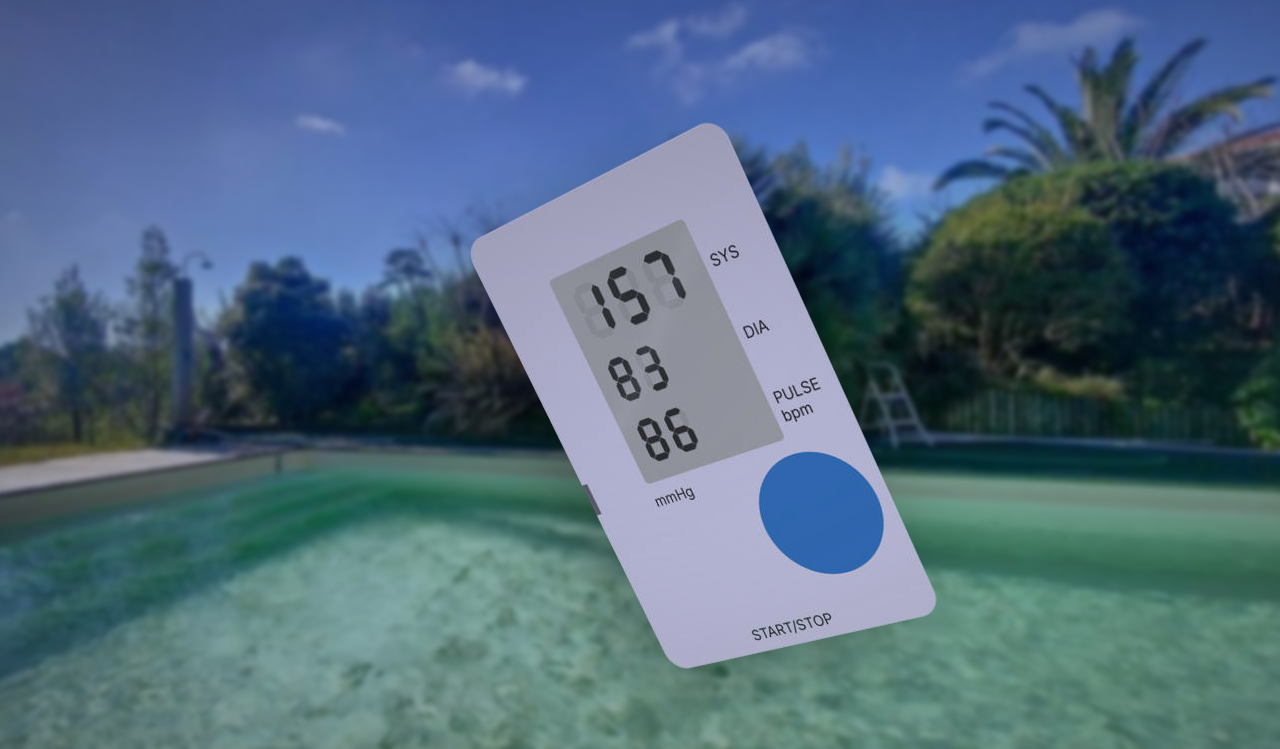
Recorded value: 86,bpm
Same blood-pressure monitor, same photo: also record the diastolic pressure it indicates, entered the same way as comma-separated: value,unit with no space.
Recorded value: 83,mmHg
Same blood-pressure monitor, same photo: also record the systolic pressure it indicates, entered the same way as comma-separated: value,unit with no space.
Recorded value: 157,mmHg
